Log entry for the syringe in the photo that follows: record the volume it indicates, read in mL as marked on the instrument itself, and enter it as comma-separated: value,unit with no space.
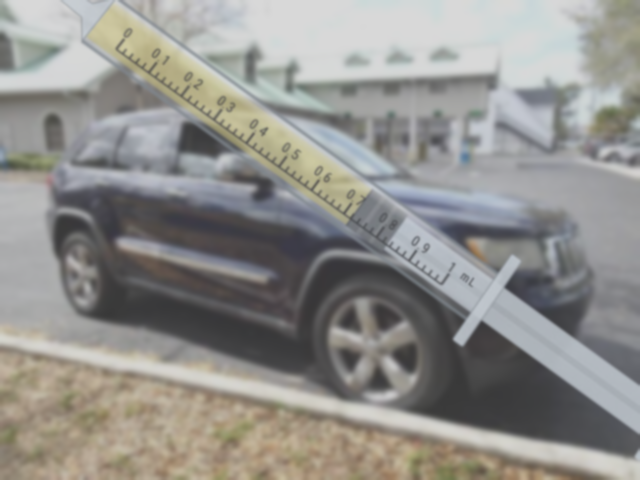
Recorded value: 0.72,mL
